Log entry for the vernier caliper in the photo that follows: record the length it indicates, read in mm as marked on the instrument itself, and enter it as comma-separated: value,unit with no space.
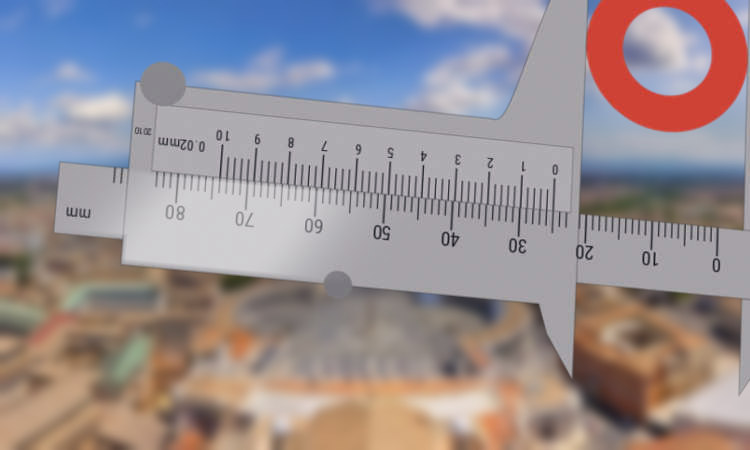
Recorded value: 25.0,mm
